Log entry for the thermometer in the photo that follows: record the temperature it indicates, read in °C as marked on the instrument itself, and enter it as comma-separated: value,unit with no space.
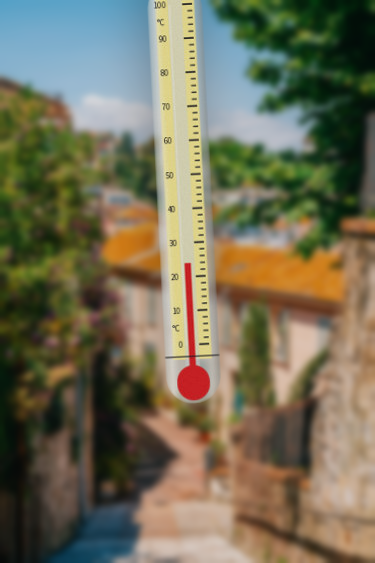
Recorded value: 24,°C
